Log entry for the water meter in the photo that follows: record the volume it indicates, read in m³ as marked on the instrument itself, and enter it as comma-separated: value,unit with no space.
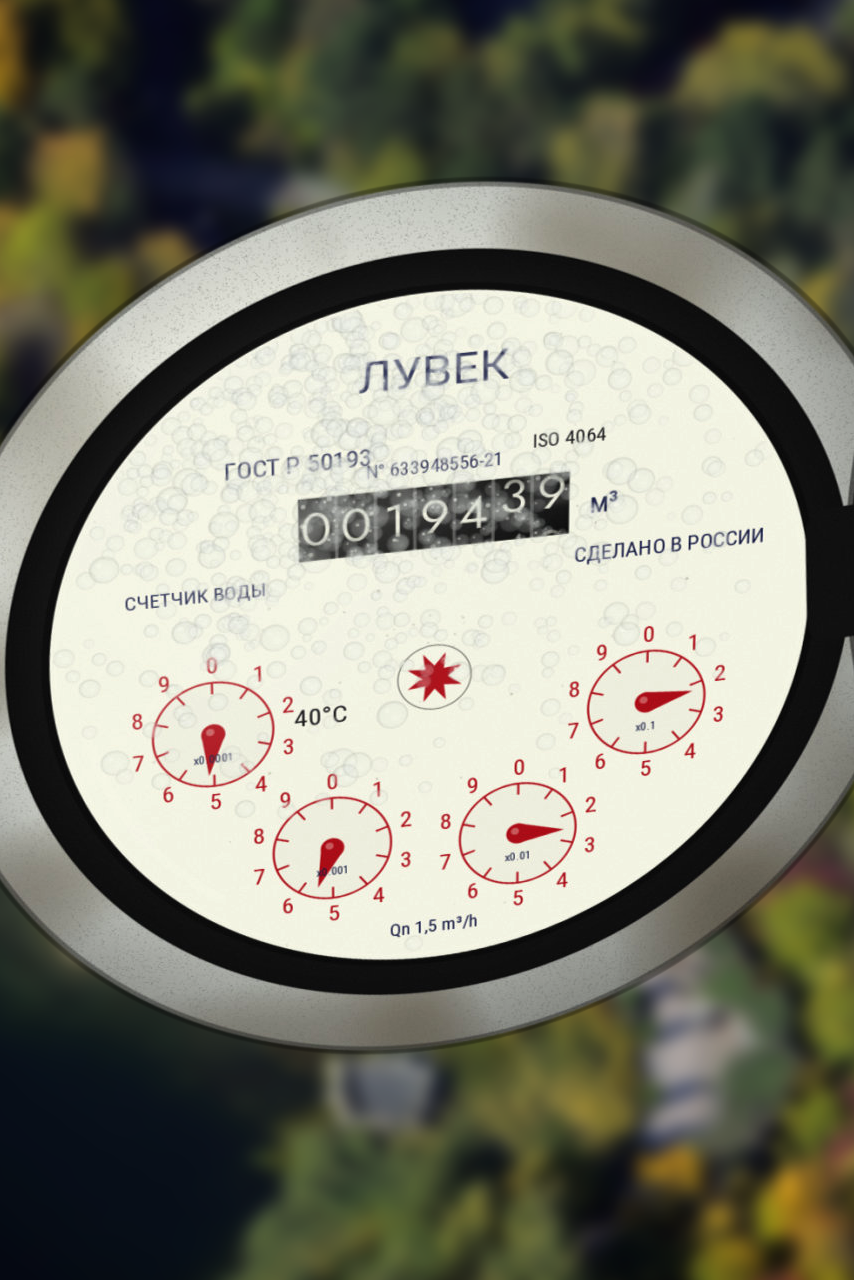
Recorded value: 19439.2255,m³
